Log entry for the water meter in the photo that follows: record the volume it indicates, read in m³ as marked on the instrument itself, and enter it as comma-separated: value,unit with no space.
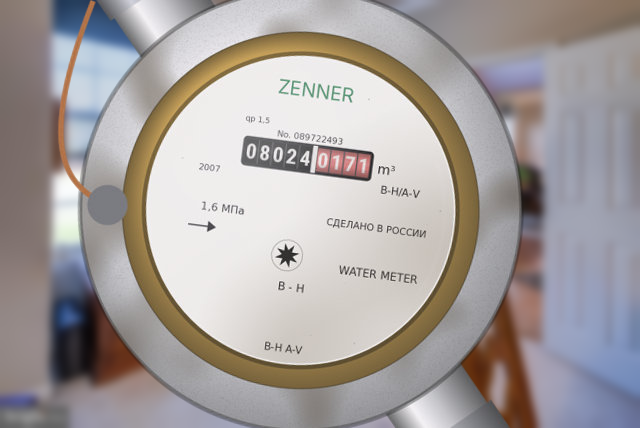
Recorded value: 8024.0171,m³
